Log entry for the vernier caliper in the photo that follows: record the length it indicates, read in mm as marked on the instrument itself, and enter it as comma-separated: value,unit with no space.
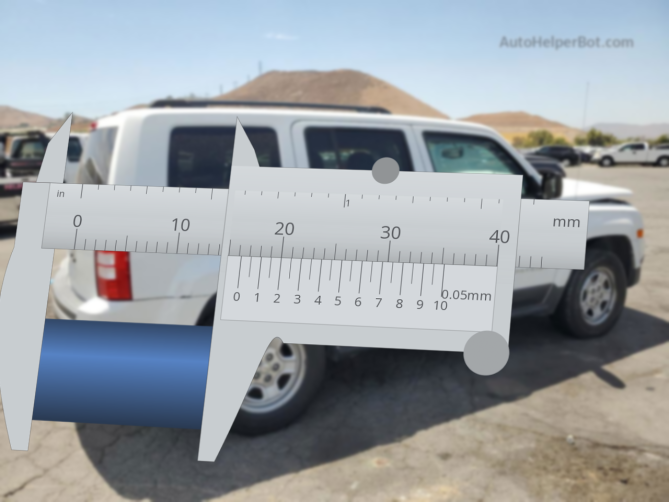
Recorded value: 16.2,mm
